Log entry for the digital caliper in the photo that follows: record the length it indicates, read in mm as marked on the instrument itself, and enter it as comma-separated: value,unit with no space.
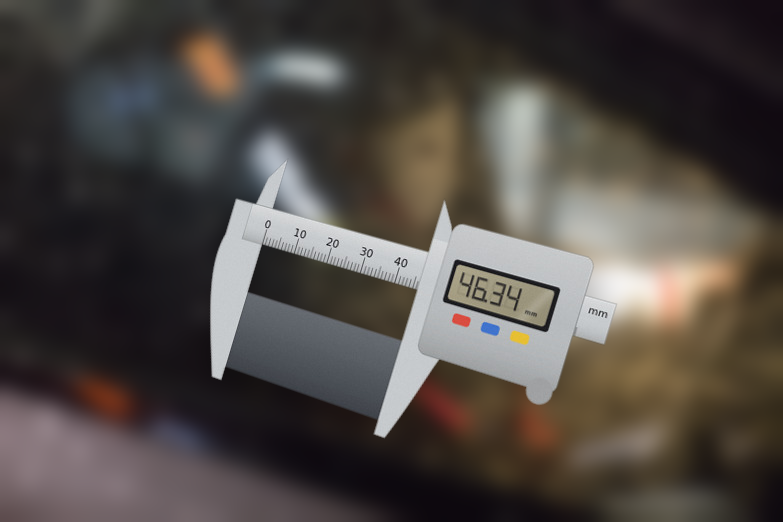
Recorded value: 46.34,mm
